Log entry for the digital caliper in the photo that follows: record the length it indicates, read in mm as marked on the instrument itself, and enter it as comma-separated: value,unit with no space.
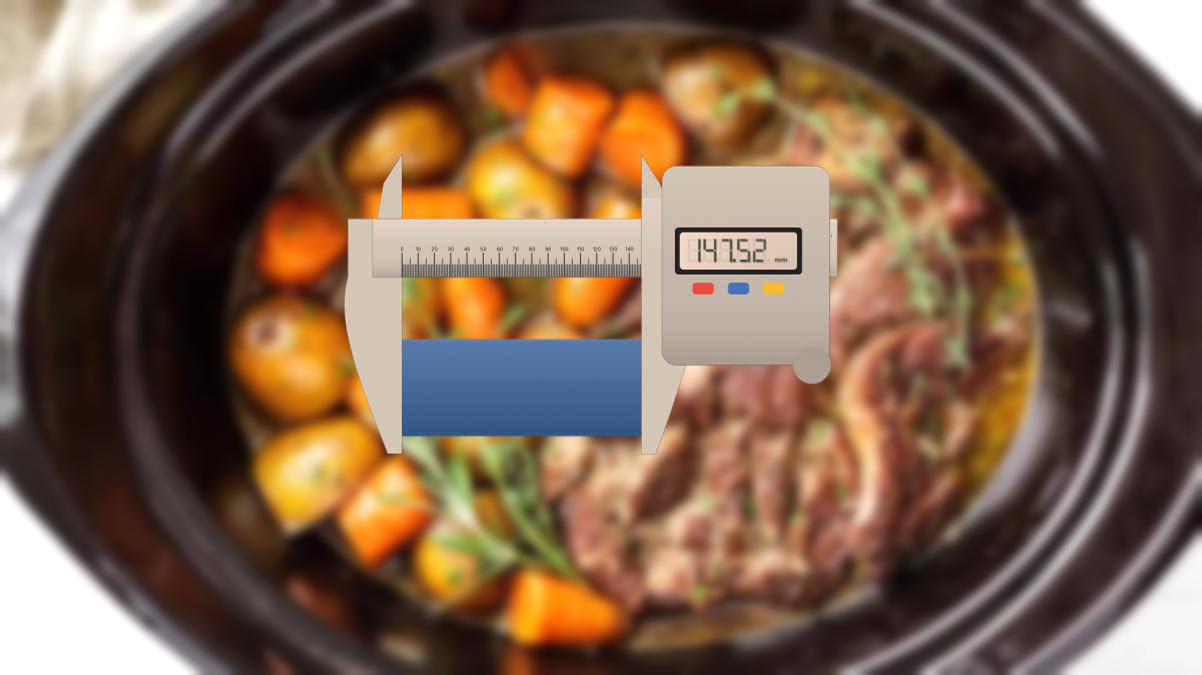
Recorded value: 147.52,mm
